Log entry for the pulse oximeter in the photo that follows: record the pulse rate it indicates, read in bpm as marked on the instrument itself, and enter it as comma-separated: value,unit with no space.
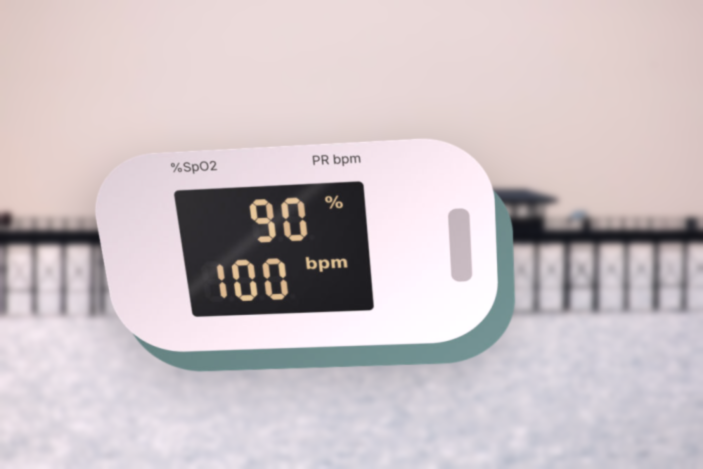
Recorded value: 100,bpm
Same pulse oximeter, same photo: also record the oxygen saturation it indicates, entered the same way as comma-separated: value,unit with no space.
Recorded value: 90,%
